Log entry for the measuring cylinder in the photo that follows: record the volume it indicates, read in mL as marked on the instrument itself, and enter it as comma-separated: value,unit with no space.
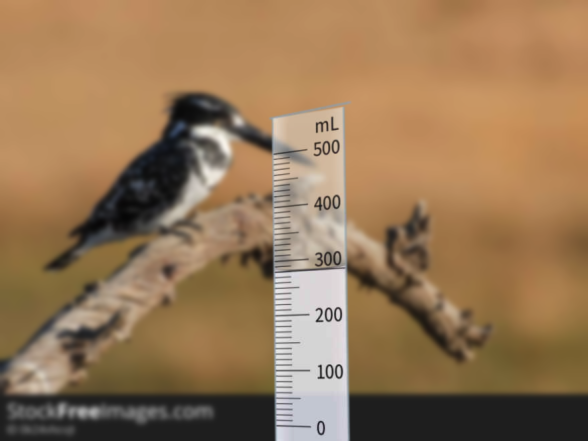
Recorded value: 280,mL
